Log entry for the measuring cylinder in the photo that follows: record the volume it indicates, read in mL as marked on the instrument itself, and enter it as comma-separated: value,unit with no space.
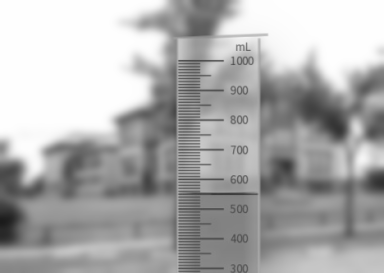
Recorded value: 550,mL
